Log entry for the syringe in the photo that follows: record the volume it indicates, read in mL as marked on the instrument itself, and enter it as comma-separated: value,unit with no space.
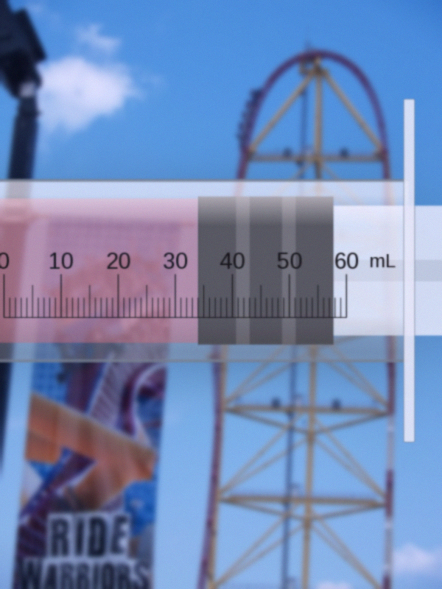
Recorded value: 34,mL
